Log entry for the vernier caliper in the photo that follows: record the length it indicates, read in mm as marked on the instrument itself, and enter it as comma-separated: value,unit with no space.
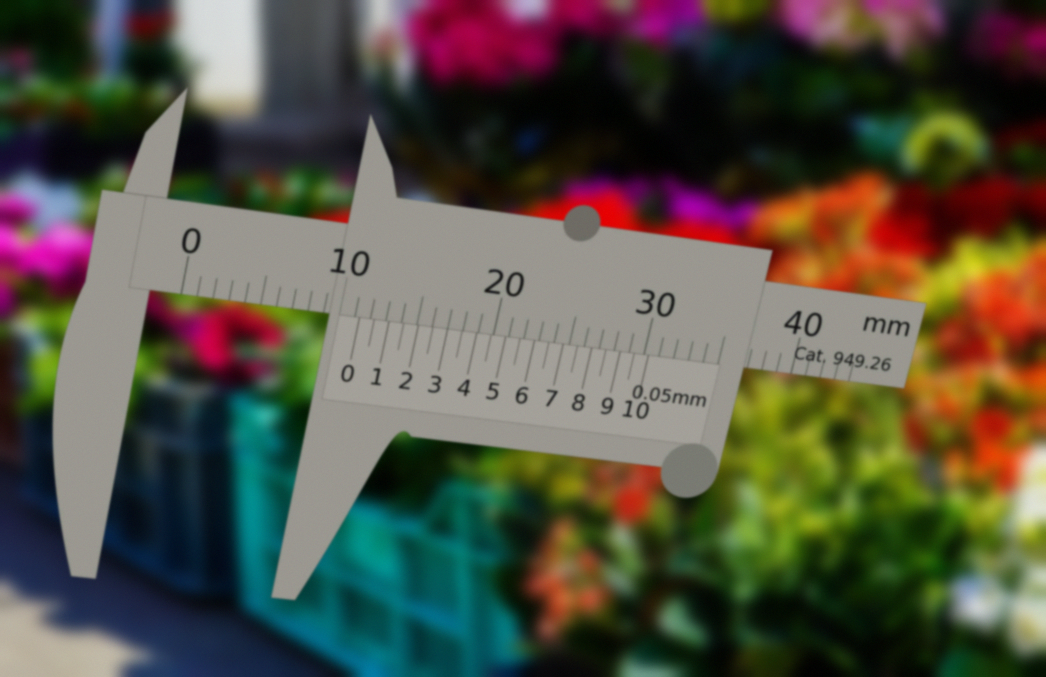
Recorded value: 11.3,mm
